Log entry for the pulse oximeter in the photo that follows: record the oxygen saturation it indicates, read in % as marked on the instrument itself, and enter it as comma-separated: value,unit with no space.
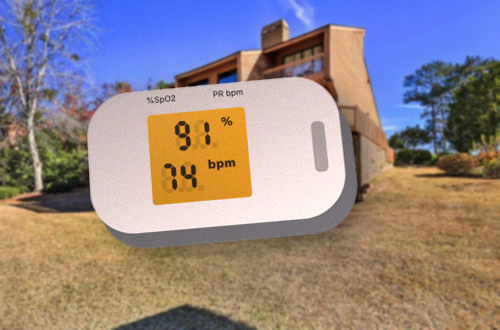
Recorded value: 91,%
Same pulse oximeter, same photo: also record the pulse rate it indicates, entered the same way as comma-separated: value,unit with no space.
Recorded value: 74,bpm
